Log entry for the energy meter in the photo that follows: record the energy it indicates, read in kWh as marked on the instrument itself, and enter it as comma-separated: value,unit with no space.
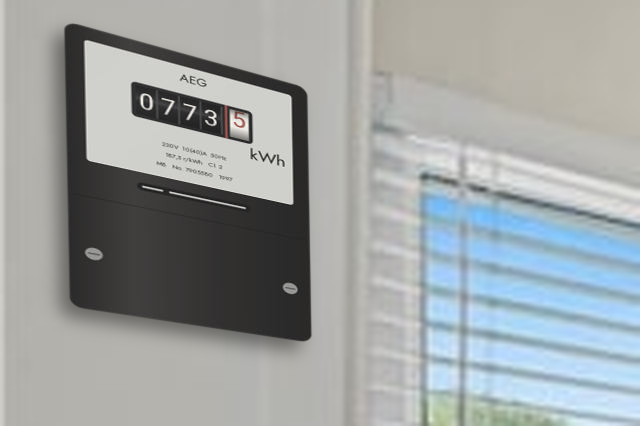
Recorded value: 773.5,kWh
